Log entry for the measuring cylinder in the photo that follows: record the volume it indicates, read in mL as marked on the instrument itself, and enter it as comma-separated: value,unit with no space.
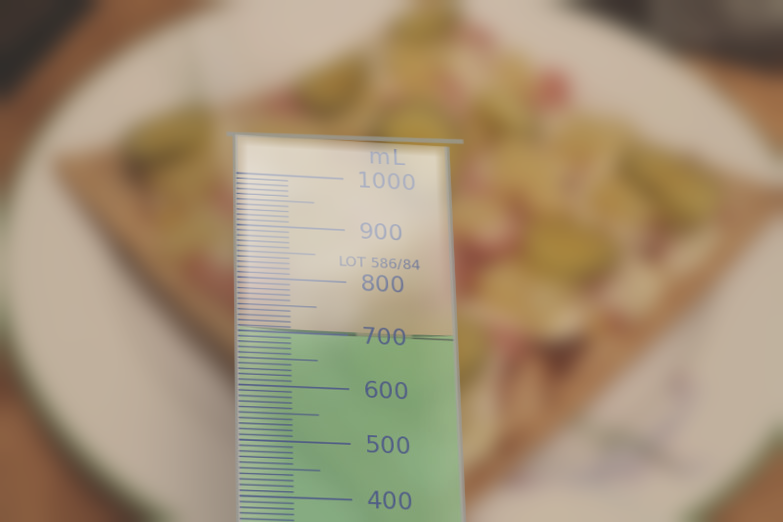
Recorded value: 700,mL
